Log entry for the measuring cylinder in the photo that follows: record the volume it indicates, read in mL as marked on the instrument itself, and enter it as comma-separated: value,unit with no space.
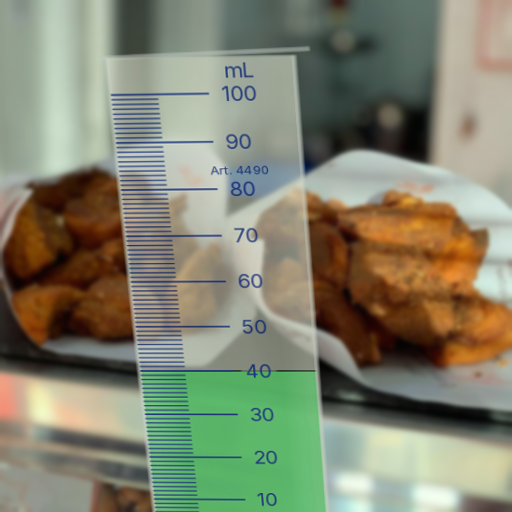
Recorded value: 40,mL
